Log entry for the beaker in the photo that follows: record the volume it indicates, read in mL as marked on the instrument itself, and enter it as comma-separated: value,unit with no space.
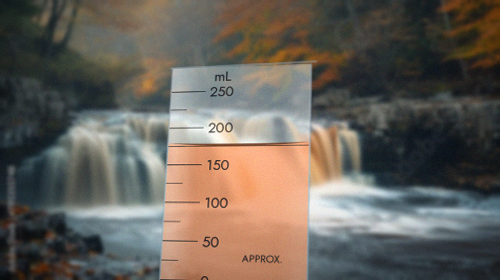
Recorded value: 175,mL
